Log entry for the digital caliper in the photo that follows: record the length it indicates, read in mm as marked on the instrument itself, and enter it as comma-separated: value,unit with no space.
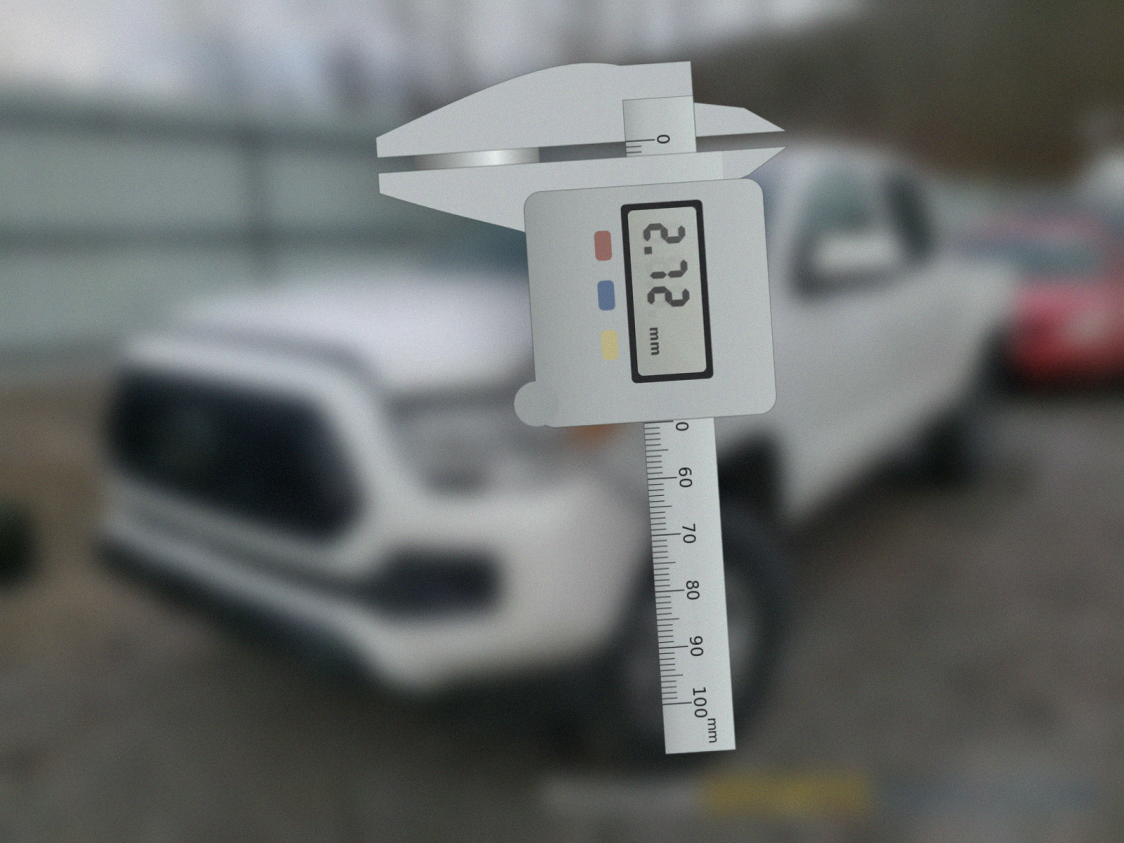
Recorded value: 2.72,mm
